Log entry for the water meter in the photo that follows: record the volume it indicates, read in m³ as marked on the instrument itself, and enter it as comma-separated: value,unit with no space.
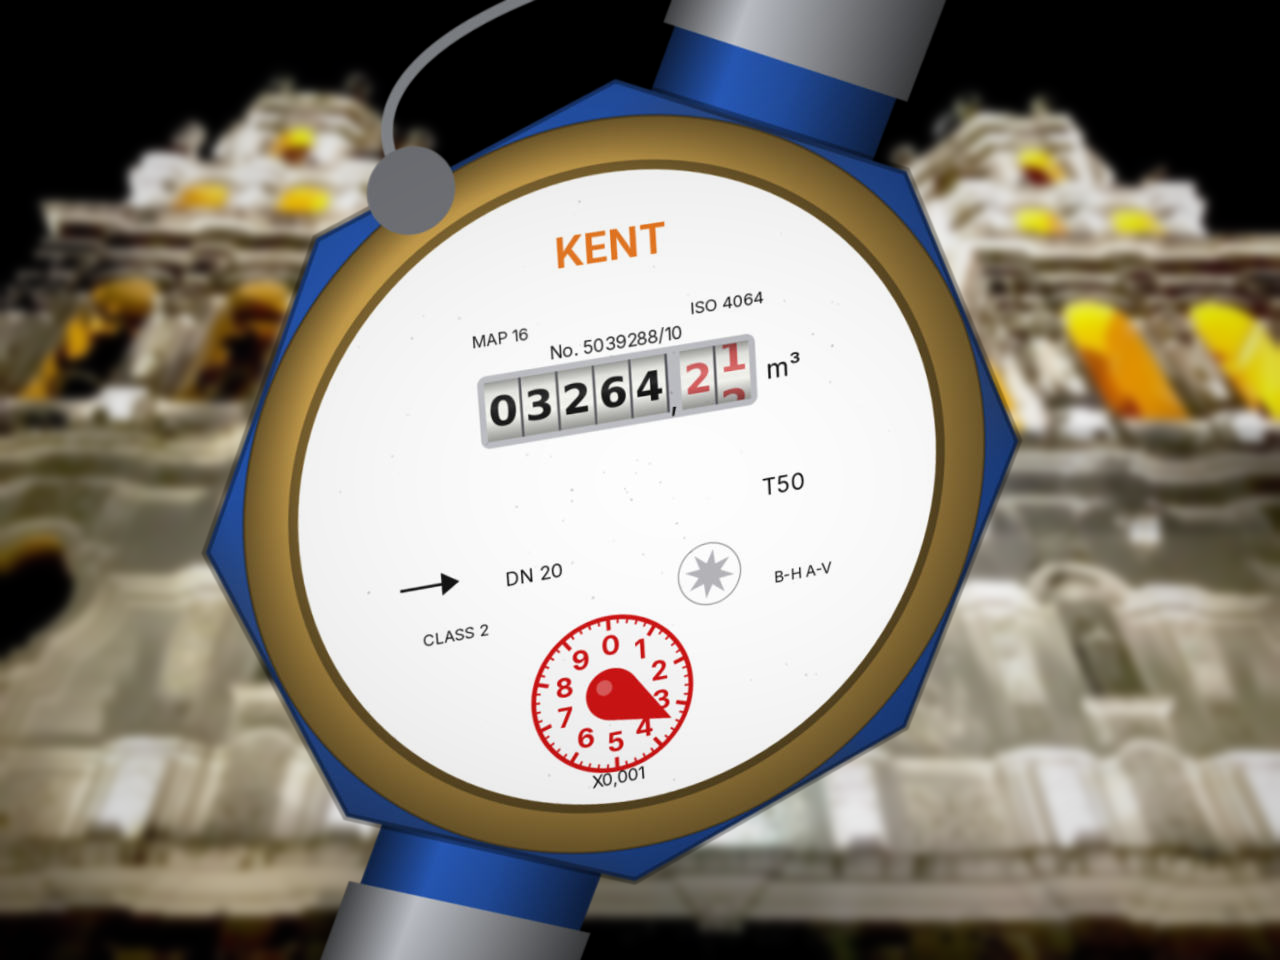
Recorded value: 3264.213,m³
